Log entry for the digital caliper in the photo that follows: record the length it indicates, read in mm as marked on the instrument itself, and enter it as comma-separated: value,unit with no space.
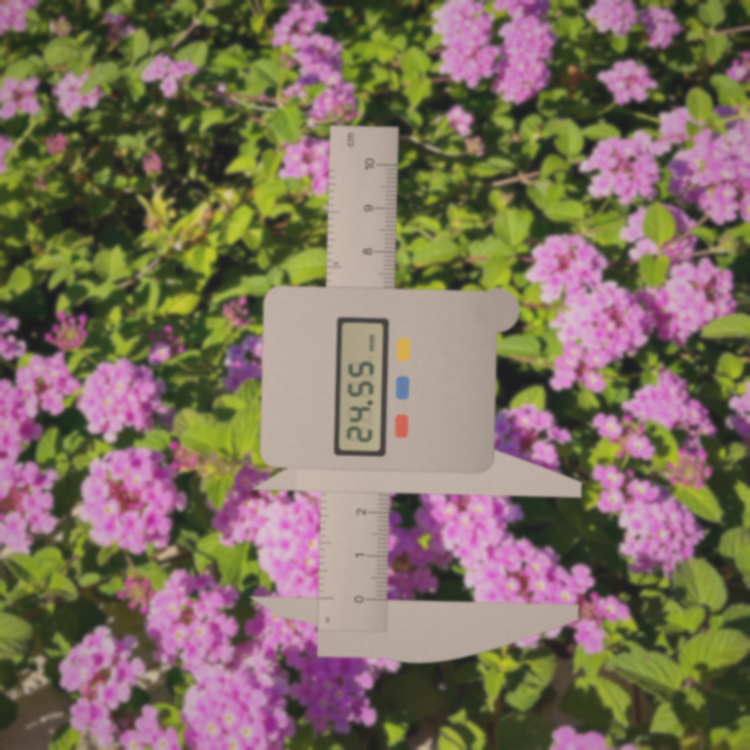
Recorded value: 24.55,mm
